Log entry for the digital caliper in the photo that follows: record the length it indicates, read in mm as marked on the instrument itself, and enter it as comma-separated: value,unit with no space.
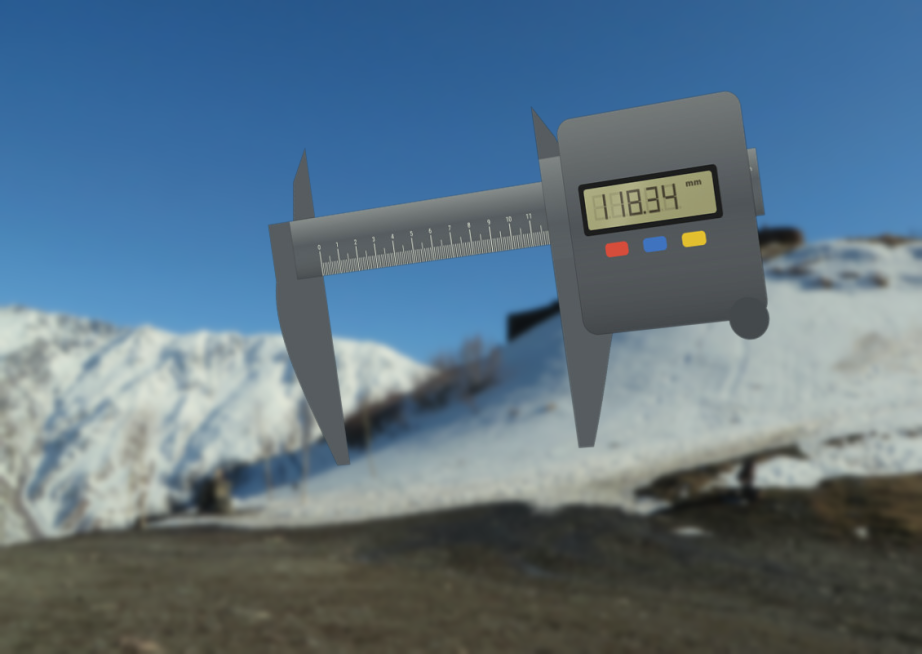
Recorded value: 118.34,mm
